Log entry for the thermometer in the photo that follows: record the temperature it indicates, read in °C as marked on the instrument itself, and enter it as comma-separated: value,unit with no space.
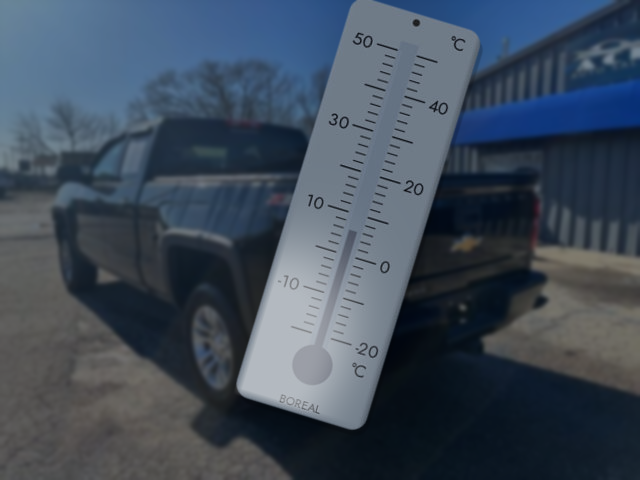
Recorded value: 6,°C
